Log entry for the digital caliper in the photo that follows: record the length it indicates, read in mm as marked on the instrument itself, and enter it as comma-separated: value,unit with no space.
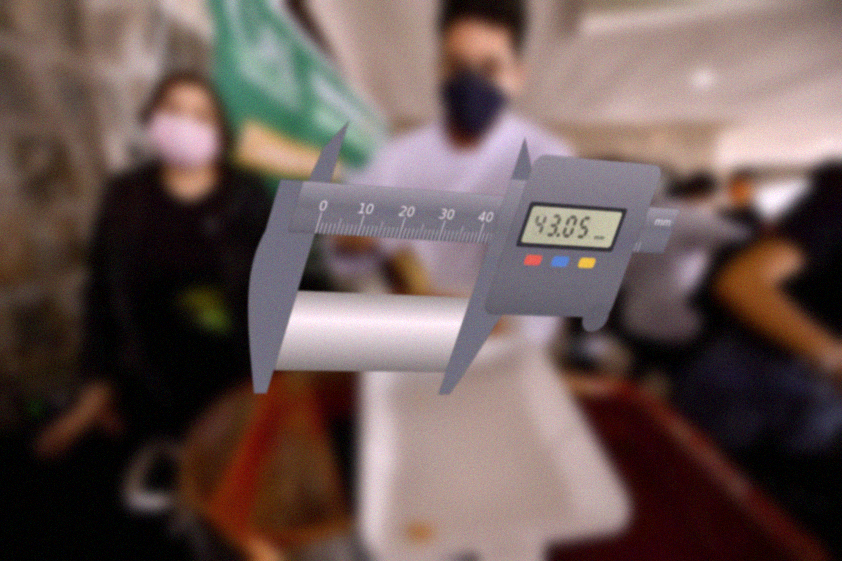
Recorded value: 43.05,mm
